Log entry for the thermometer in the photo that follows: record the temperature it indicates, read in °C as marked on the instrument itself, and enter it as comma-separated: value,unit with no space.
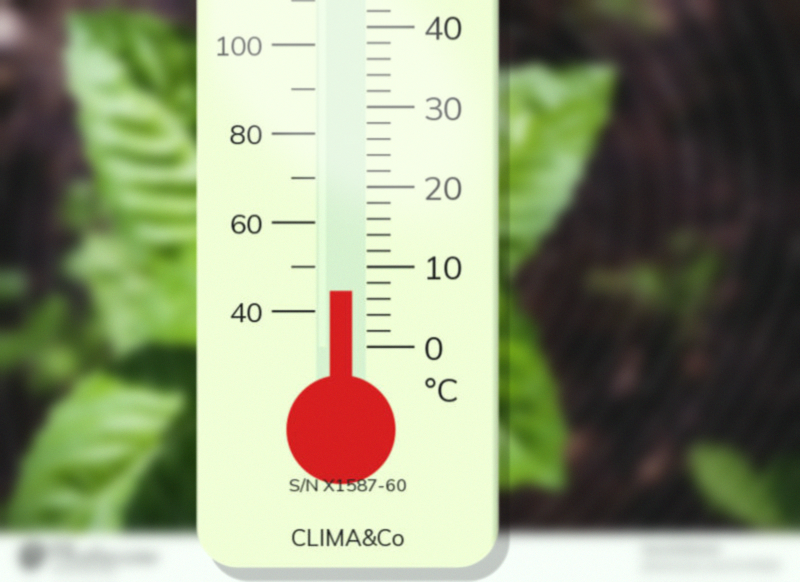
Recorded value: 7,°C
